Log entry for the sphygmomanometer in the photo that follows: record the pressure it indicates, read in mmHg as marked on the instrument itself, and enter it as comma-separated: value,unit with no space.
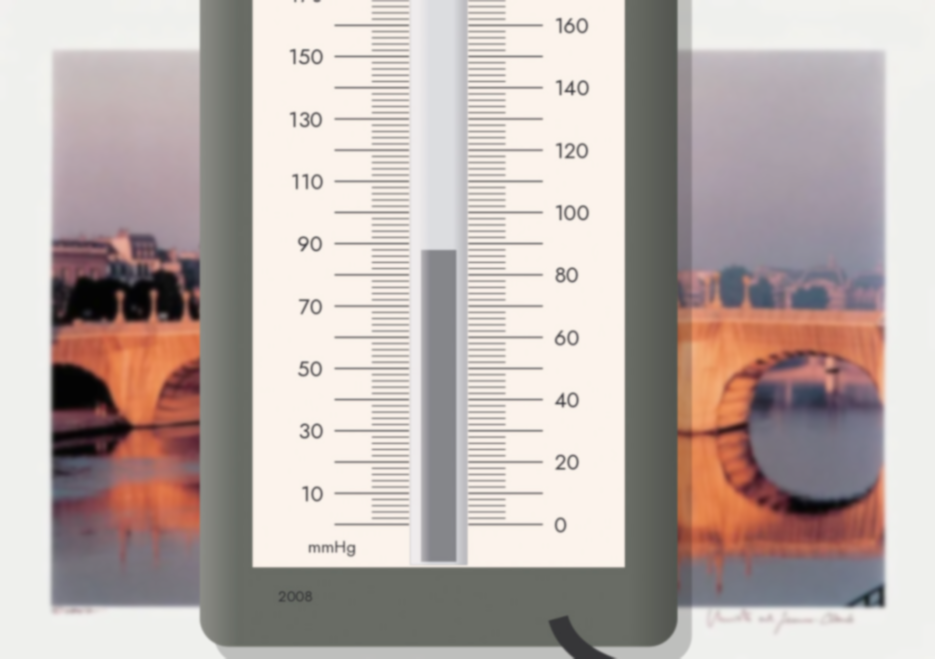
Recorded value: 88,mmHg
